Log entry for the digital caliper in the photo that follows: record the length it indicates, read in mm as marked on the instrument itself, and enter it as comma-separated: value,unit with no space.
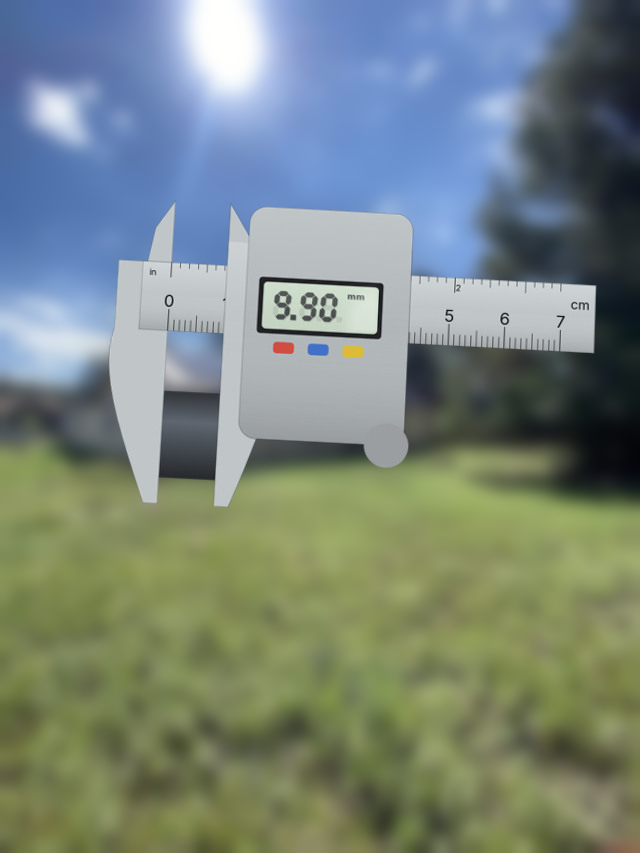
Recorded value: 9.90,mm
